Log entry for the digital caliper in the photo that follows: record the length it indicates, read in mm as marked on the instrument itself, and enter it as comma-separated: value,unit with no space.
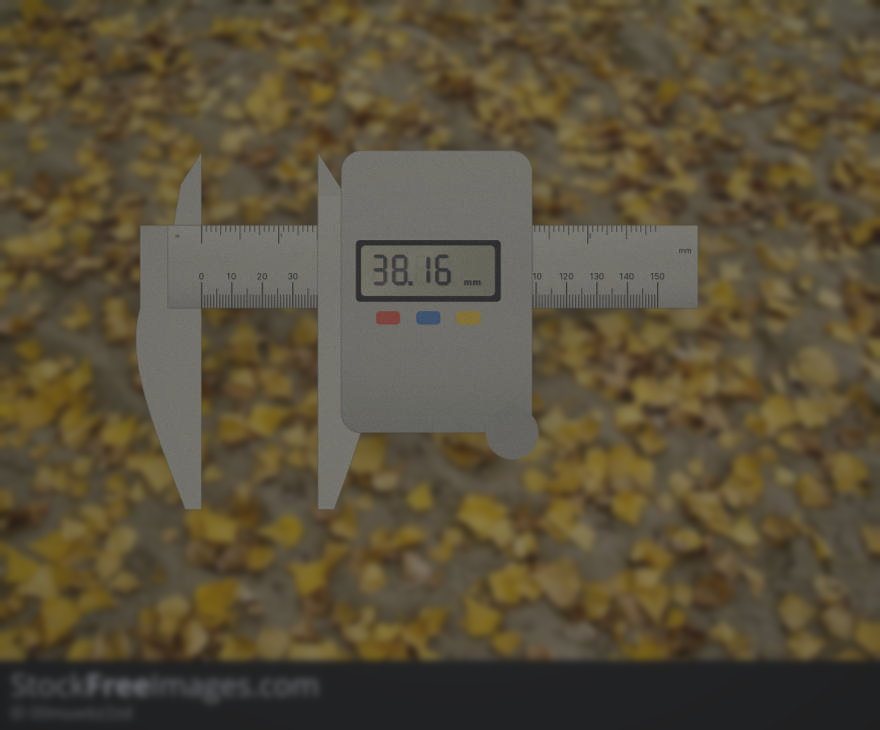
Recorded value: 38.16,mm
